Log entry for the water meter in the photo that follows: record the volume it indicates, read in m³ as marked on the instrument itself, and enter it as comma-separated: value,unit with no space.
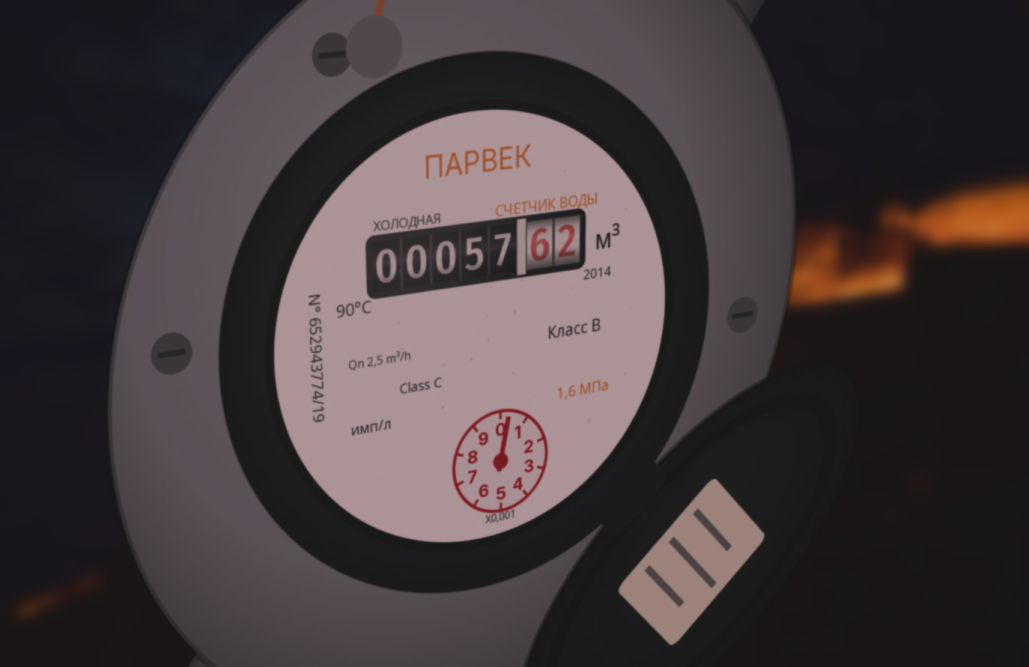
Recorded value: 57.620,m³
